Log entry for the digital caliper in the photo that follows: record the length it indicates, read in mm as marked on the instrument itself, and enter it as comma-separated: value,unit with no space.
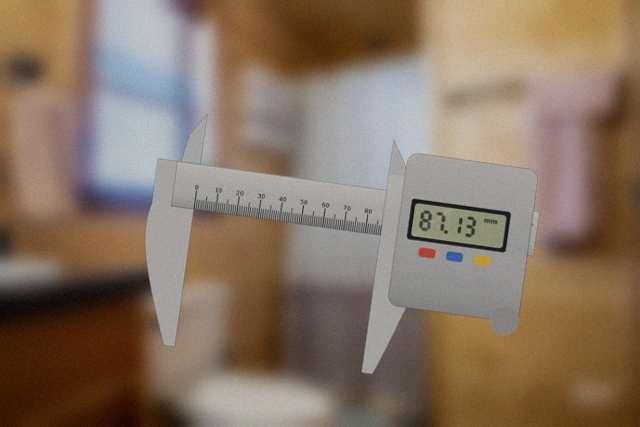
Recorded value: 87.13,mm
